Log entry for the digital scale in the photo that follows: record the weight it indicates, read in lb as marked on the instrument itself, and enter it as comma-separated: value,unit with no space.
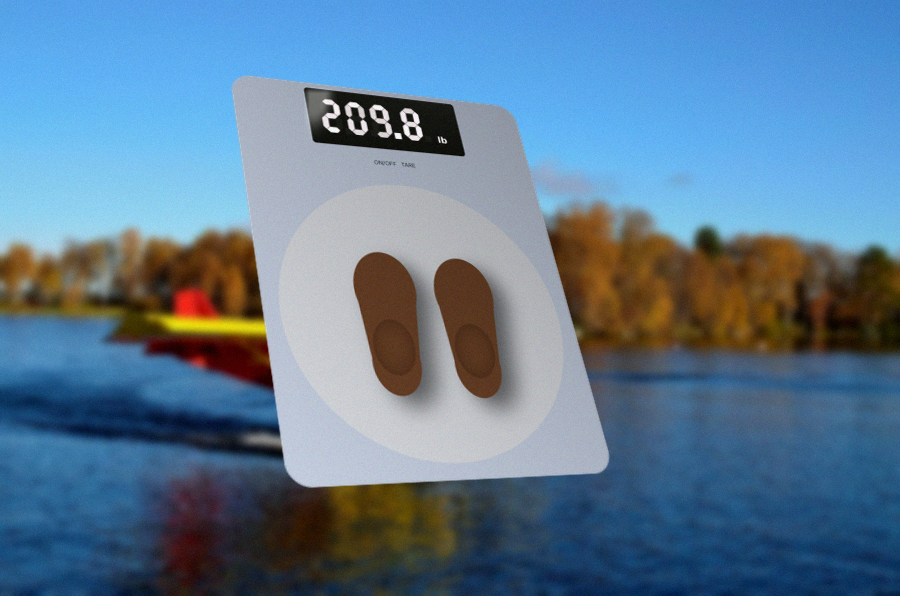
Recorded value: 209.8,lb
